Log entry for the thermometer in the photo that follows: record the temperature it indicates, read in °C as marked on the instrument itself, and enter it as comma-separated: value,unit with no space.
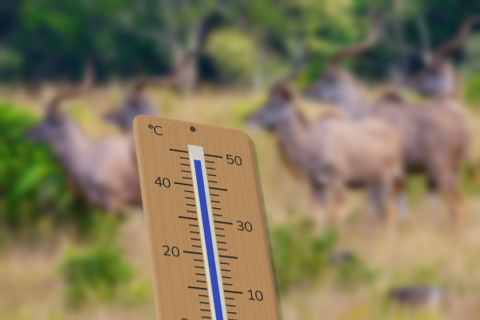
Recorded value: 48,°C
